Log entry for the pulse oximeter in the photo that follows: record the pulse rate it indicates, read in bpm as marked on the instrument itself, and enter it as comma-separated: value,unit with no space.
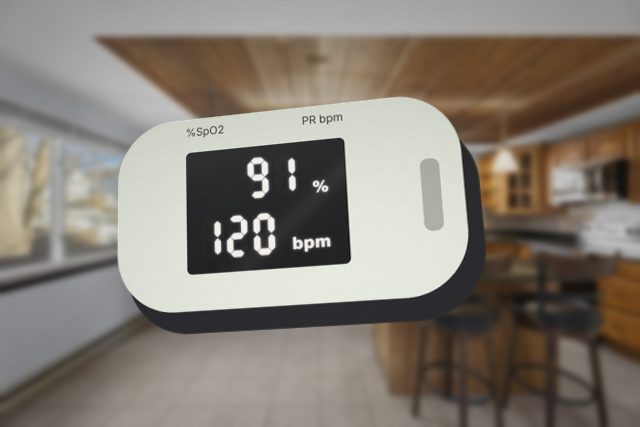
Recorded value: 120,bpm
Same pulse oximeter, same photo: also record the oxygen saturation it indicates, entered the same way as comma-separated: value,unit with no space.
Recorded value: 91,%
